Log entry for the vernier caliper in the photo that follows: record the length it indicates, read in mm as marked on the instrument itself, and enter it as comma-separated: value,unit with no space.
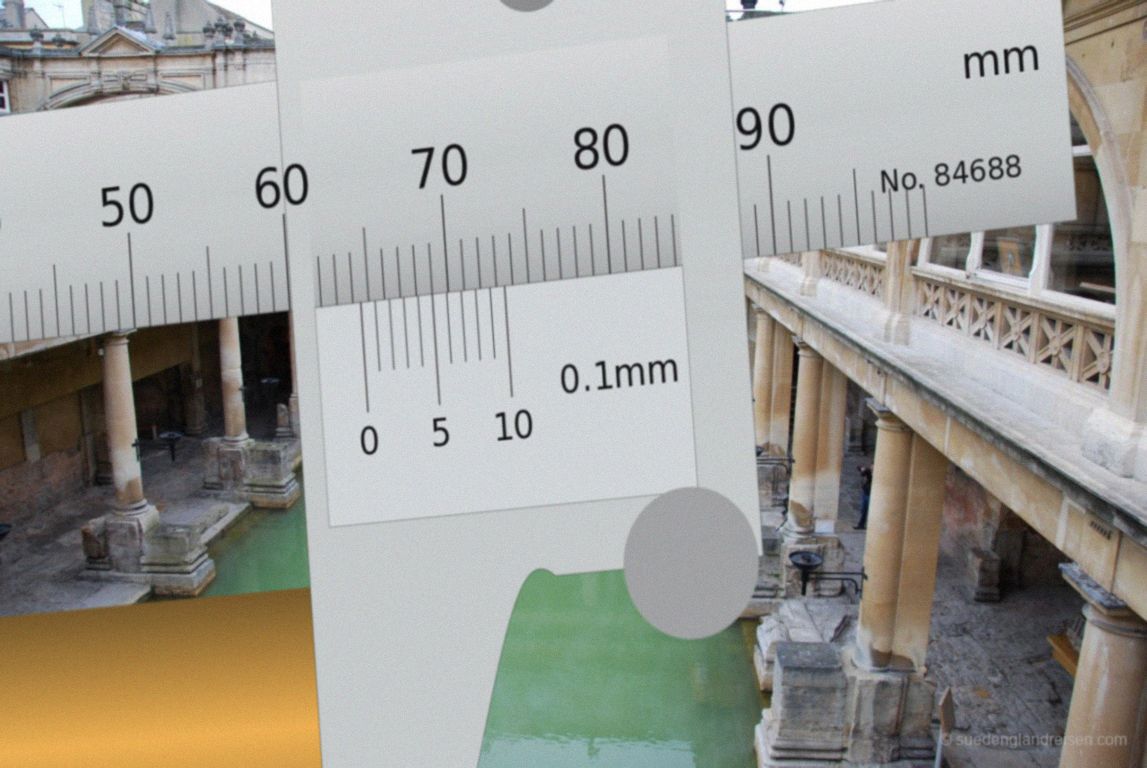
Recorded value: 64.5,mm
